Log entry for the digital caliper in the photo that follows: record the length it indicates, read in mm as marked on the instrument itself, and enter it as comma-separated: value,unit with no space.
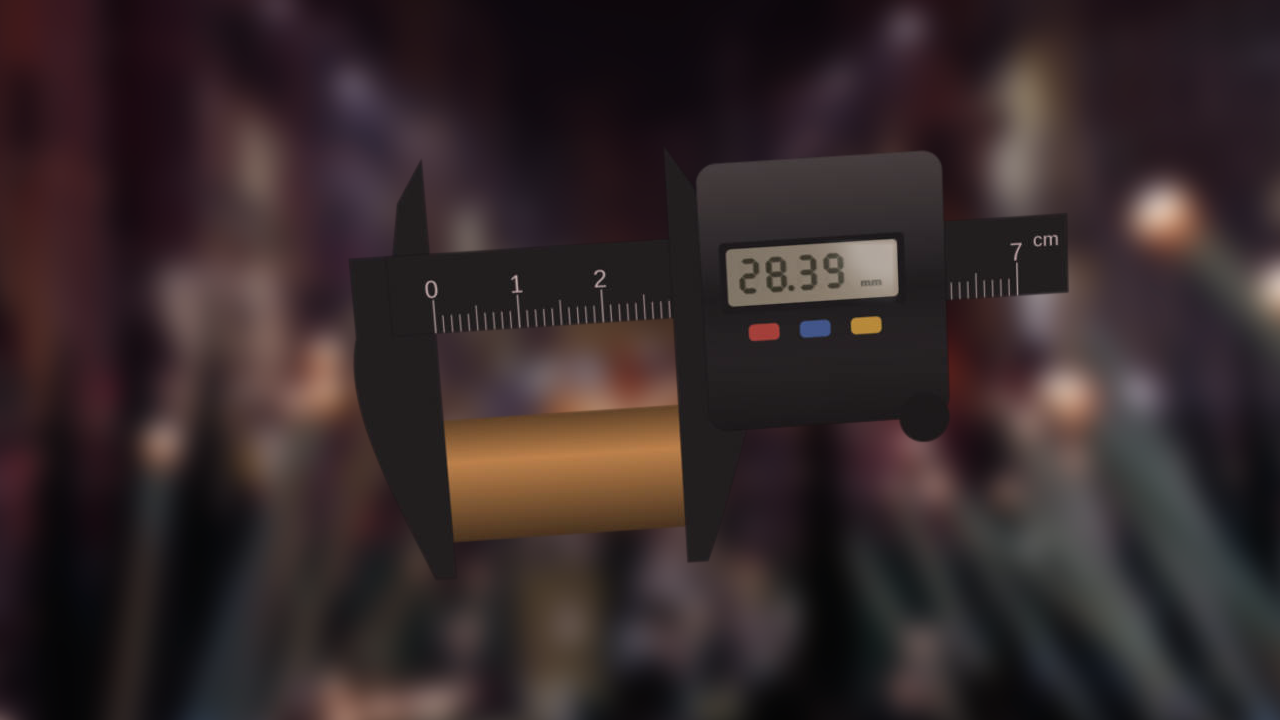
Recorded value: 28.39,mm
